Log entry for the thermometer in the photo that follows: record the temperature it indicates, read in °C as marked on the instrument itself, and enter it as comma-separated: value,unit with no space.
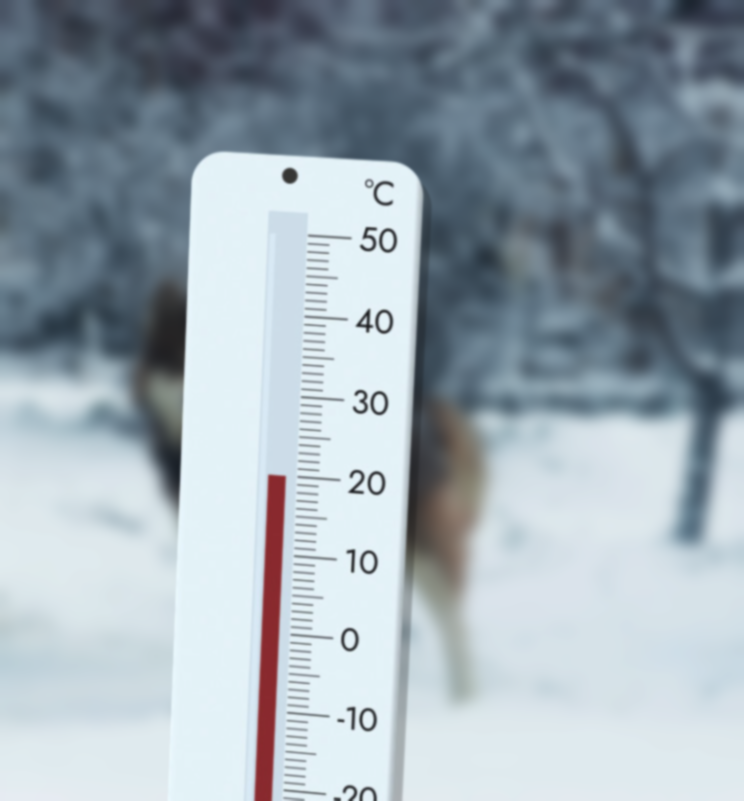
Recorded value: 20,°C
